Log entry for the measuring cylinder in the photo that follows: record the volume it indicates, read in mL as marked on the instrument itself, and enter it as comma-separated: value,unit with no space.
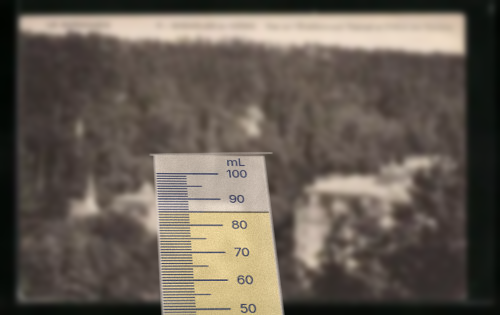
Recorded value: 85,mL
